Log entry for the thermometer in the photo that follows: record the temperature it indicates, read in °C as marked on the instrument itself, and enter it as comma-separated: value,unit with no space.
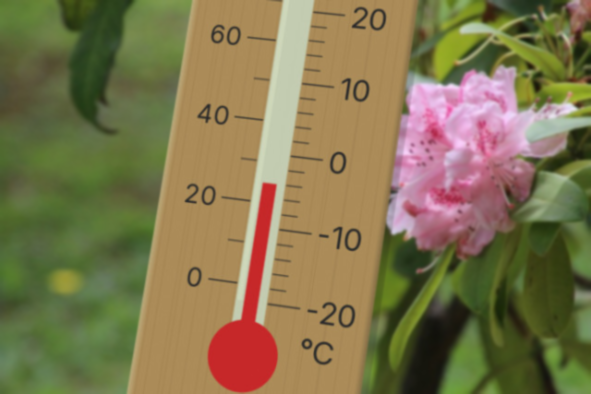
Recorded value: -4,°C
